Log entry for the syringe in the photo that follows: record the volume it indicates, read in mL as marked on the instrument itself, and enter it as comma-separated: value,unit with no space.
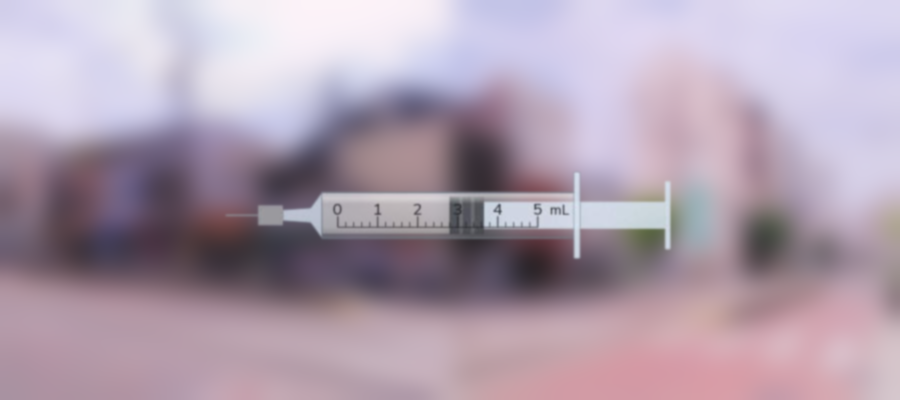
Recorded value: 2.8,mL
